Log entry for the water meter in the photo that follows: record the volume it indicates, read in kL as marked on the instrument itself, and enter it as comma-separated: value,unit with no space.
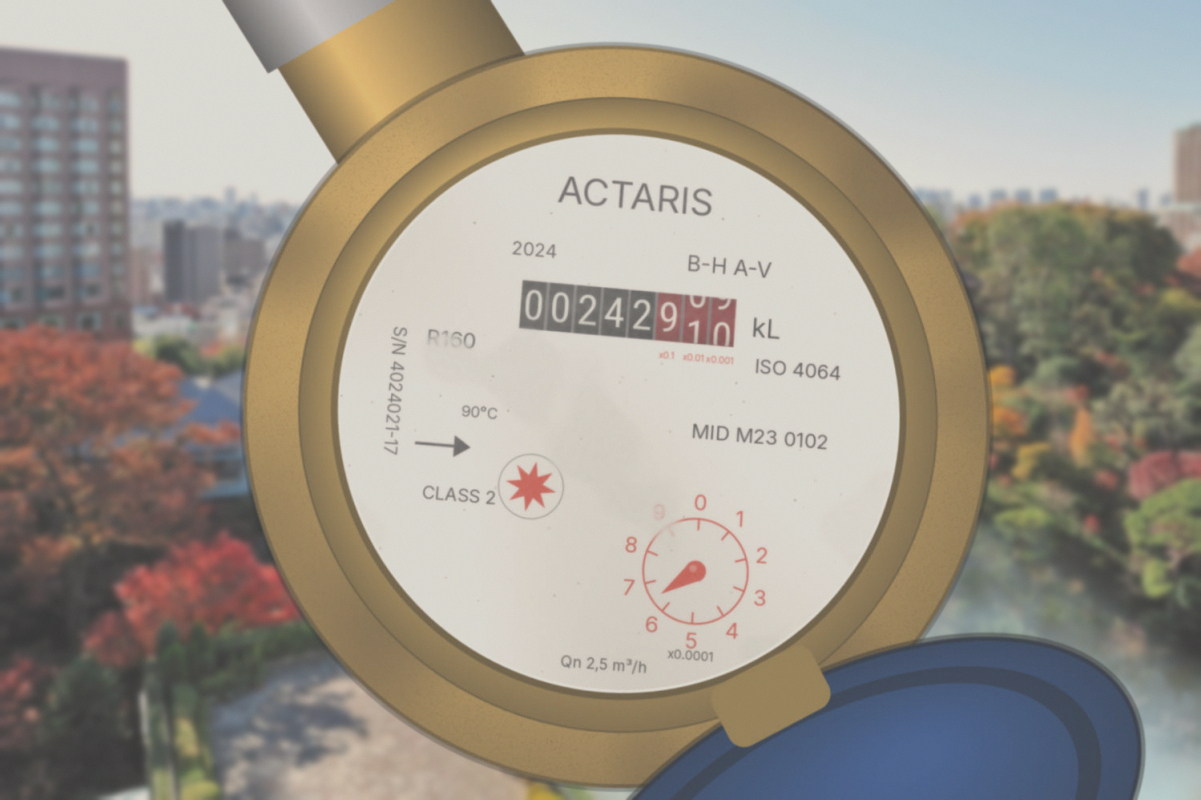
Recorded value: 242.9096,kL
